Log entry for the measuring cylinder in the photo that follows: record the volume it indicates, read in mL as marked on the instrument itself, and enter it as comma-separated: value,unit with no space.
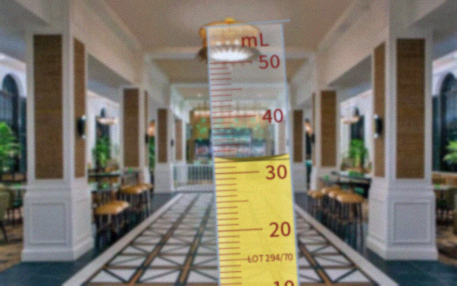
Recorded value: 32,mL
